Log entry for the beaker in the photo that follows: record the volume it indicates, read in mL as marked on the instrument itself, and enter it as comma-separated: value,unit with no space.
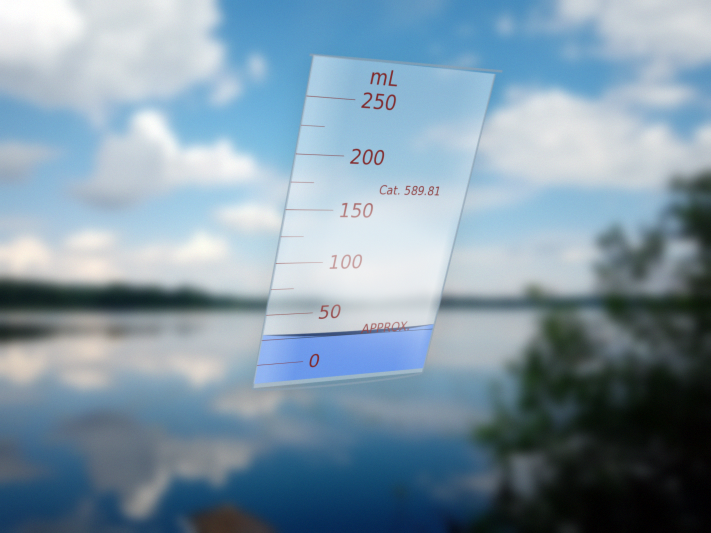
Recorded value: 25,mL
